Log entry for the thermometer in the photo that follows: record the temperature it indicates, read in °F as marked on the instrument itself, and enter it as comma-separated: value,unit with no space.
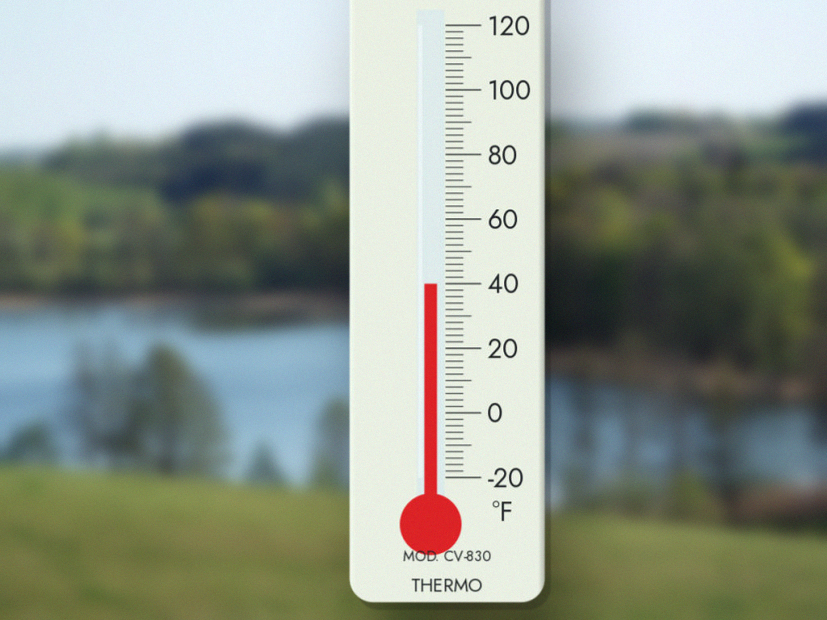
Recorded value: 40,°F
